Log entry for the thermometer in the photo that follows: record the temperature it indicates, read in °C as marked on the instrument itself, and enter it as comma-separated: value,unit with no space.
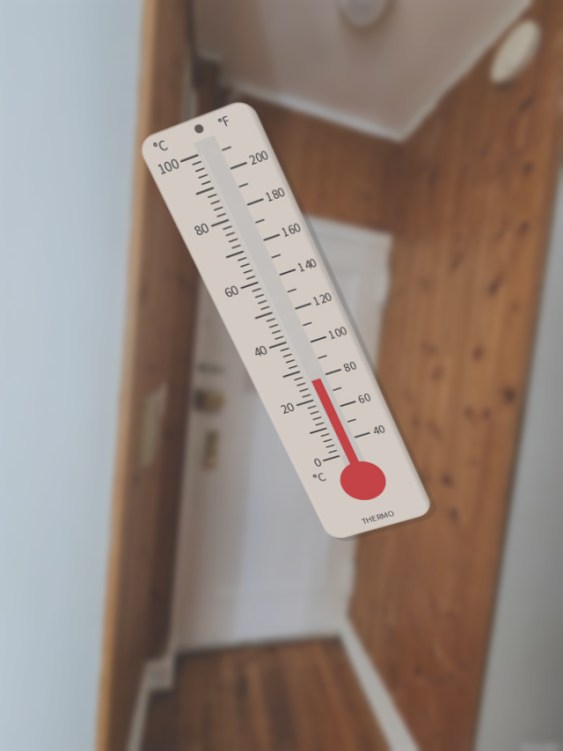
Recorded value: 26,°C
